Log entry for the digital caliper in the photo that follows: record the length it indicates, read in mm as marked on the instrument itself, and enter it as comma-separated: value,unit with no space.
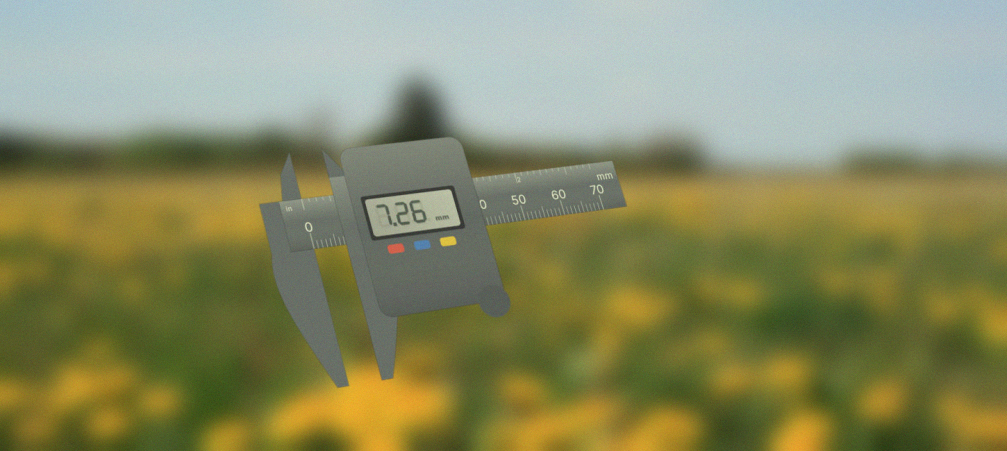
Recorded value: 7.26,mm
